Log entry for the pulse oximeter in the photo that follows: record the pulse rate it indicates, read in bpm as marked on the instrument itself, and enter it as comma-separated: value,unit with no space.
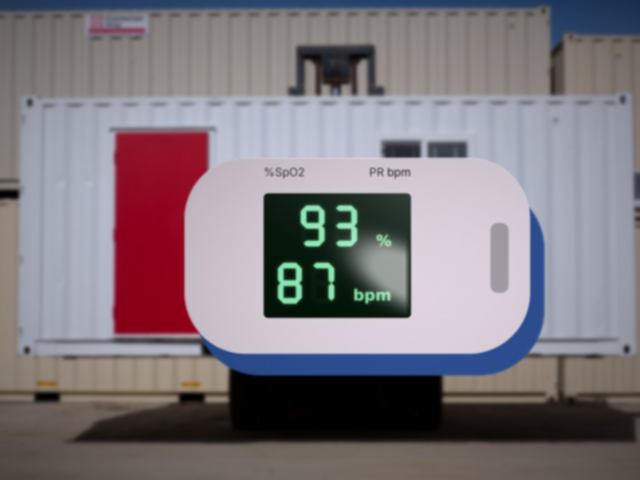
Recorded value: 87,bpm
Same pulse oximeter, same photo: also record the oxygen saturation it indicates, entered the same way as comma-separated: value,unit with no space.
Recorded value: 93,%
